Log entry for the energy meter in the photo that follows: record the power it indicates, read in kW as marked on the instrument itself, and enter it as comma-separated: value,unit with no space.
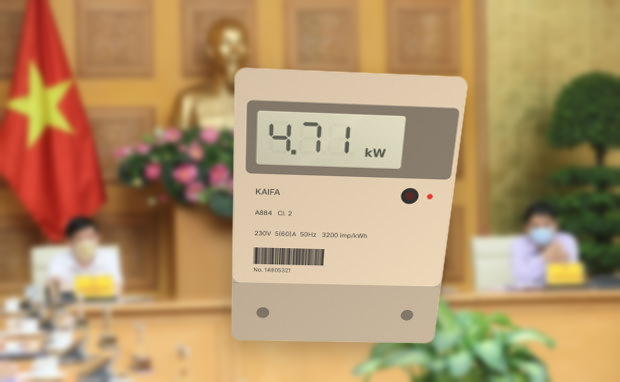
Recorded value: 4.71,kW
